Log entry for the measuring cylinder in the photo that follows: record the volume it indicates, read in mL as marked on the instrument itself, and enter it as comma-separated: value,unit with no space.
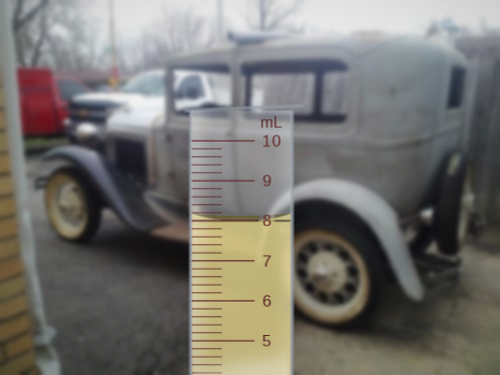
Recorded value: 8,mL
